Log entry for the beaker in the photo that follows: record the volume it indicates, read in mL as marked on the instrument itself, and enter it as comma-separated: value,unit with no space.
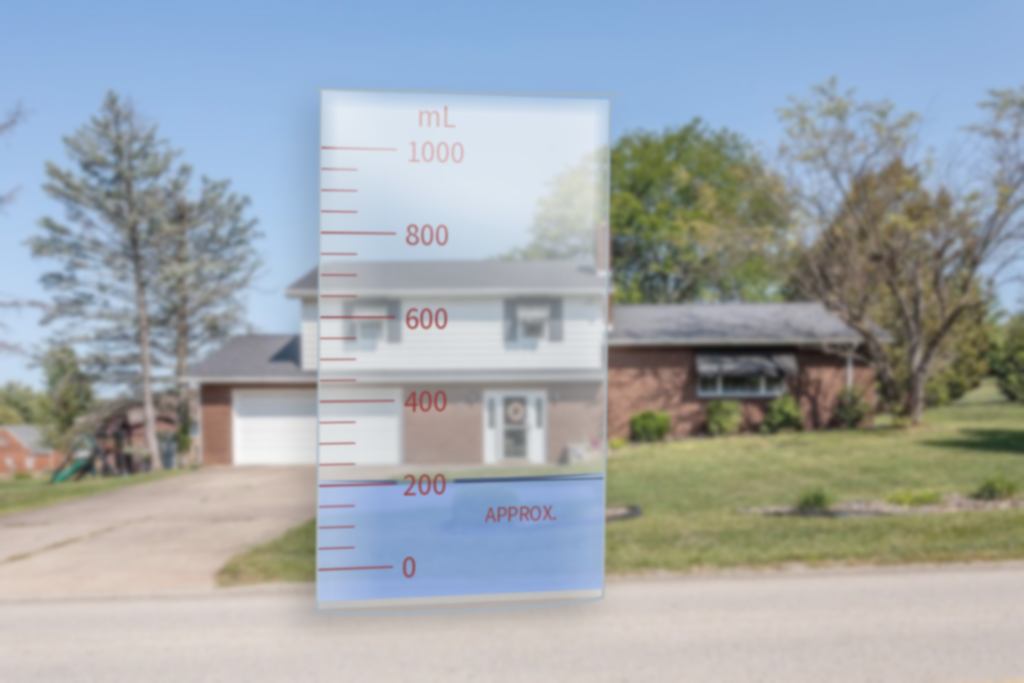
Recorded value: 200,mL
